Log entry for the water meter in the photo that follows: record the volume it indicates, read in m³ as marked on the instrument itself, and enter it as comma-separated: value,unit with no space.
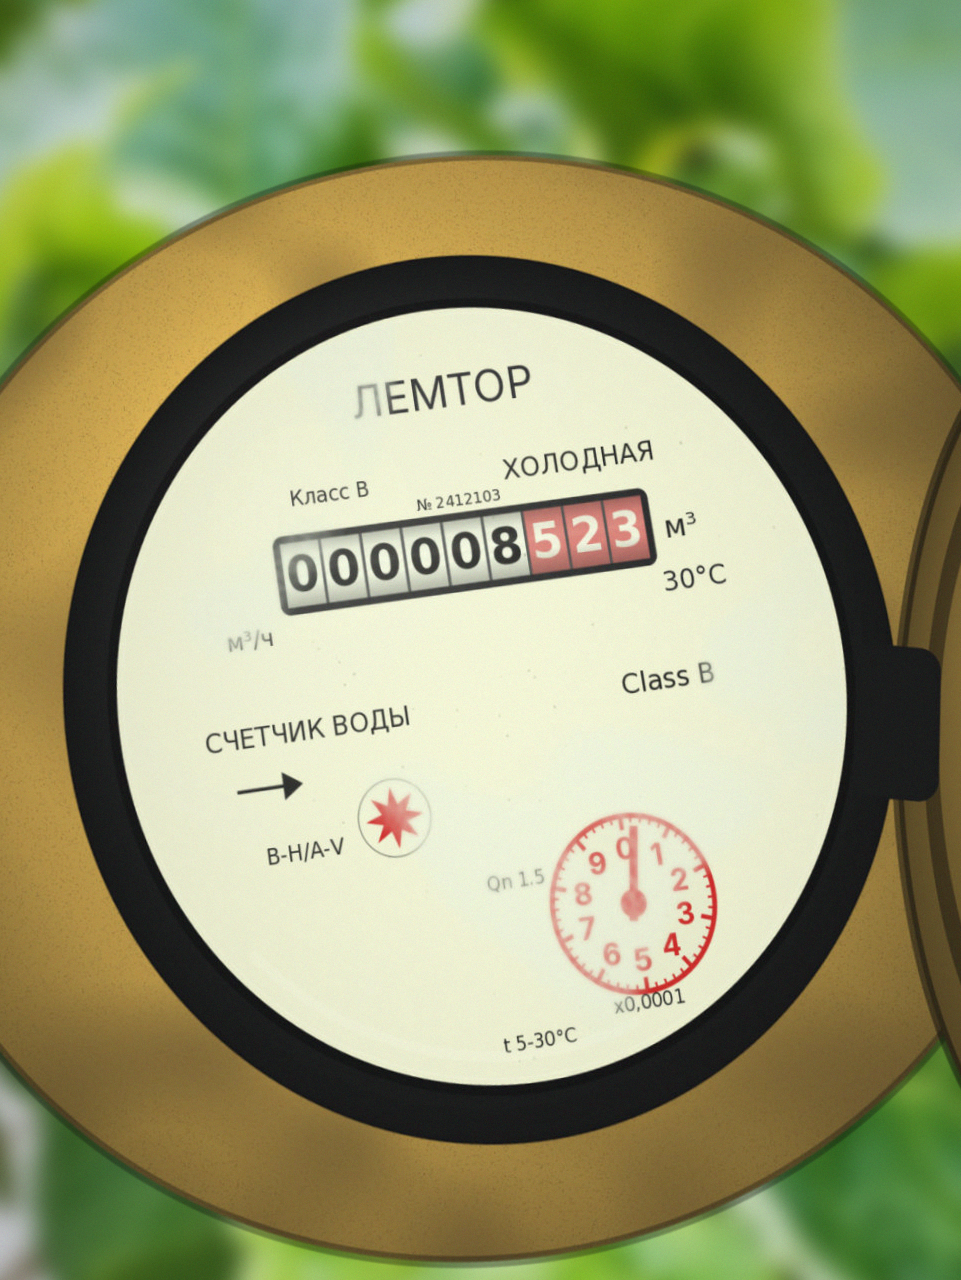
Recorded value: 8.5230,m³
